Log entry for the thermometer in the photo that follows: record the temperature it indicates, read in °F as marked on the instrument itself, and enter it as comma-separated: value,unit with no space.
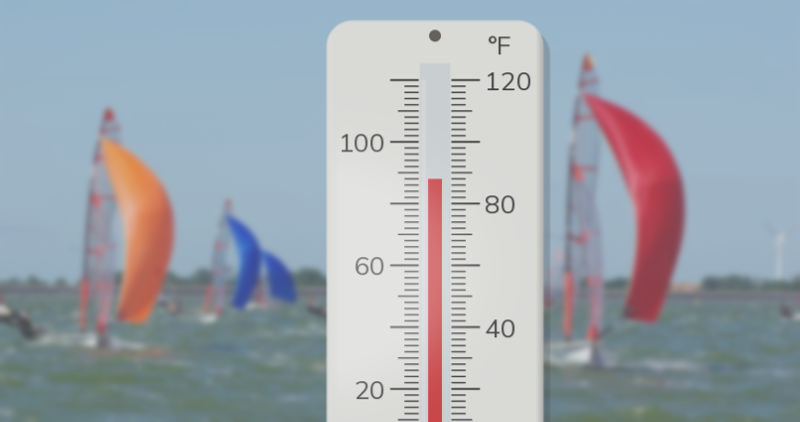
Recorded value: 88,°F
